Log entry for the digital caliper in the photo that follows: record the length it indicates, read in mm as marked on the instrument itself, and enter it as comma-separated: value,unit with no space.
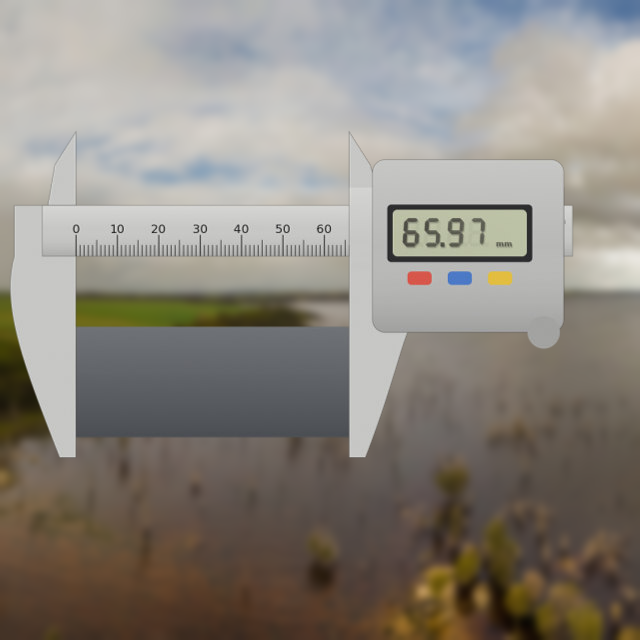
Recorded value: 65.97,mm
